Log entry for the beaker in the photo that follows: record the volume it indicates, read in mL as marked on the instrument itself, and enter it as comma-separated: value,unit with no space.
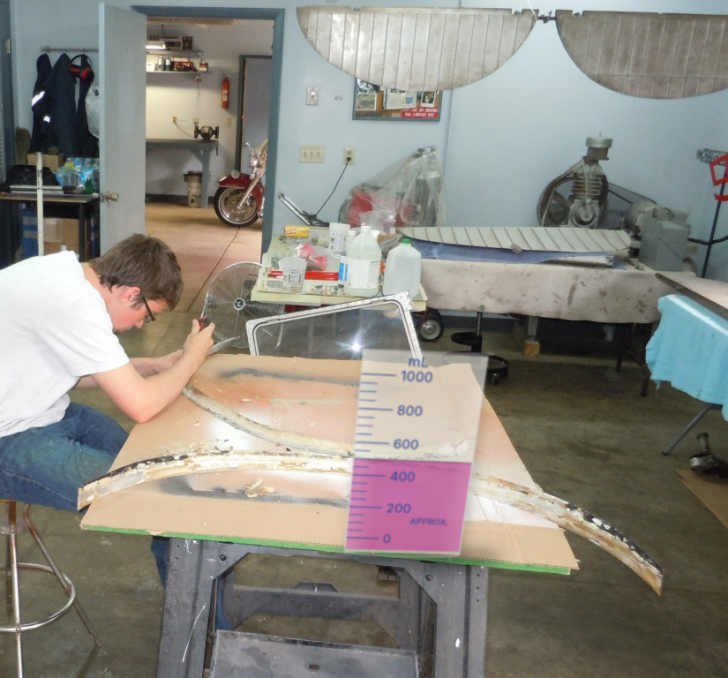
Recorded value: 500,mL
